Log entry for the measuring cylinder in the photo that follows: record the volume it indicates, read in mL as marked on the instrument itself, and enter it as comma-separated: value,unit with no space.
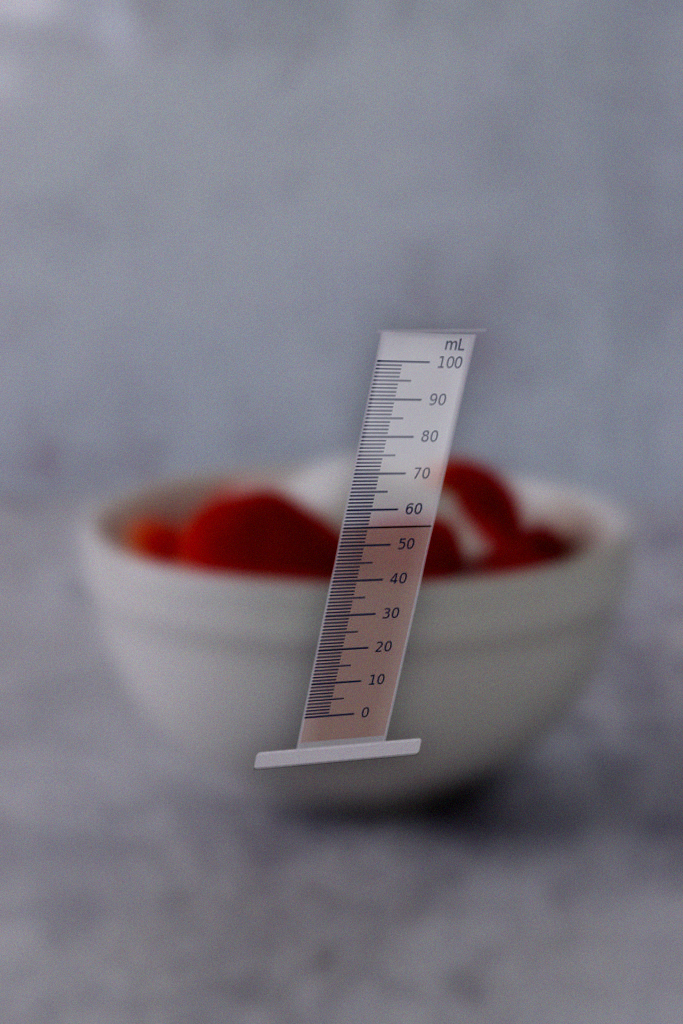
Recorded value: 55,mL
